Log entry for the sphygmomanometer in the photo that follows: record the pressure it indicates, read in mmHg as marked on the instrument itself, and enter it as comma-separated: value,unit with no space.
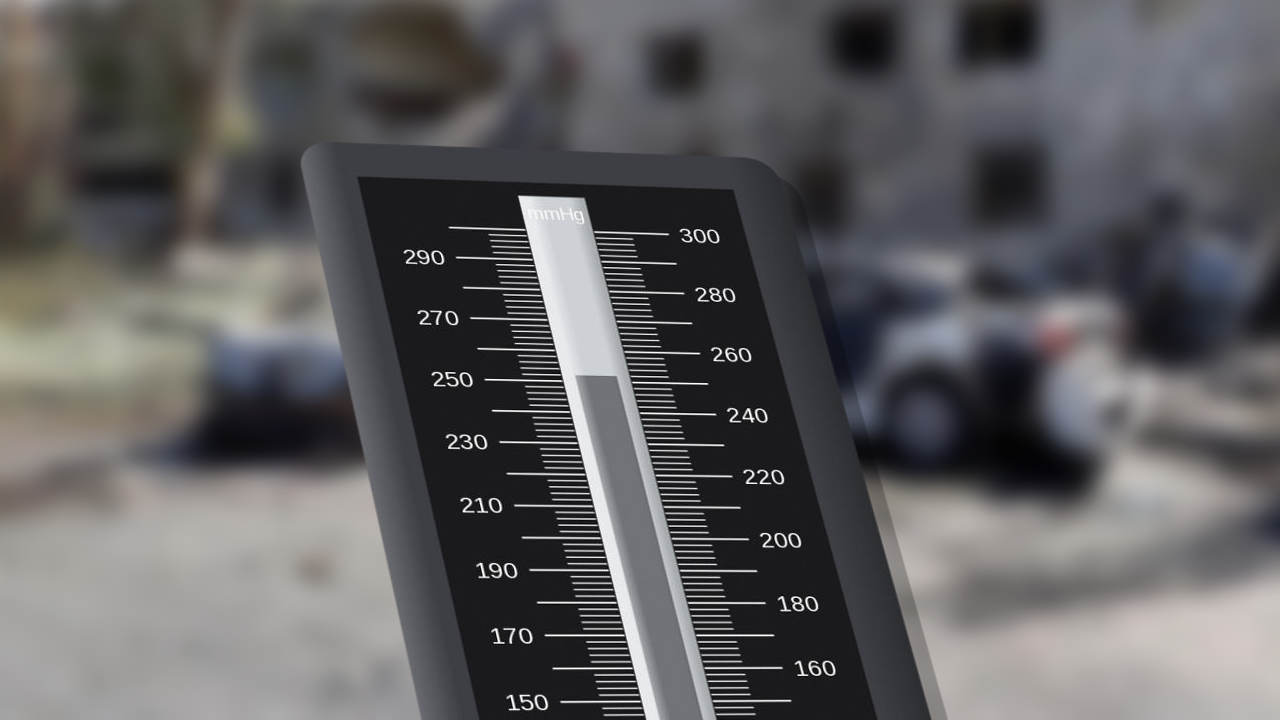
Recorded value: 252,mmHg
